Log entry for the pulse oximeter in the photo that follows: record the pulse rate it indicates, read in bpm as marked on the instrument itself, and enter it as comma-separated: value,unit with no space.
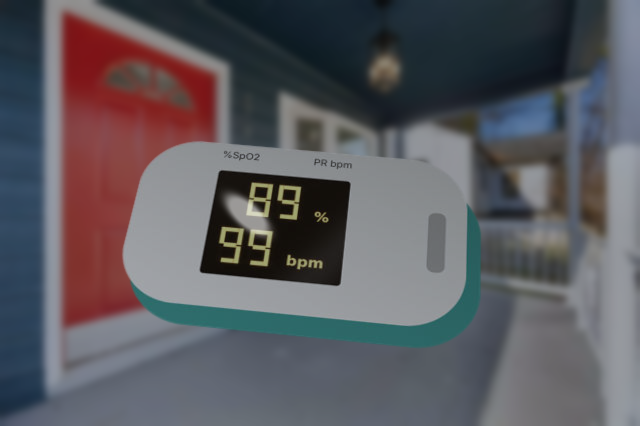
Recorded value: 99,bpm
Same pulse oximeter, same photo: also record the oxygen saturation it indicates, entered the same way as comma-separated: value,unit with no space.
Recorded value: 89,%
